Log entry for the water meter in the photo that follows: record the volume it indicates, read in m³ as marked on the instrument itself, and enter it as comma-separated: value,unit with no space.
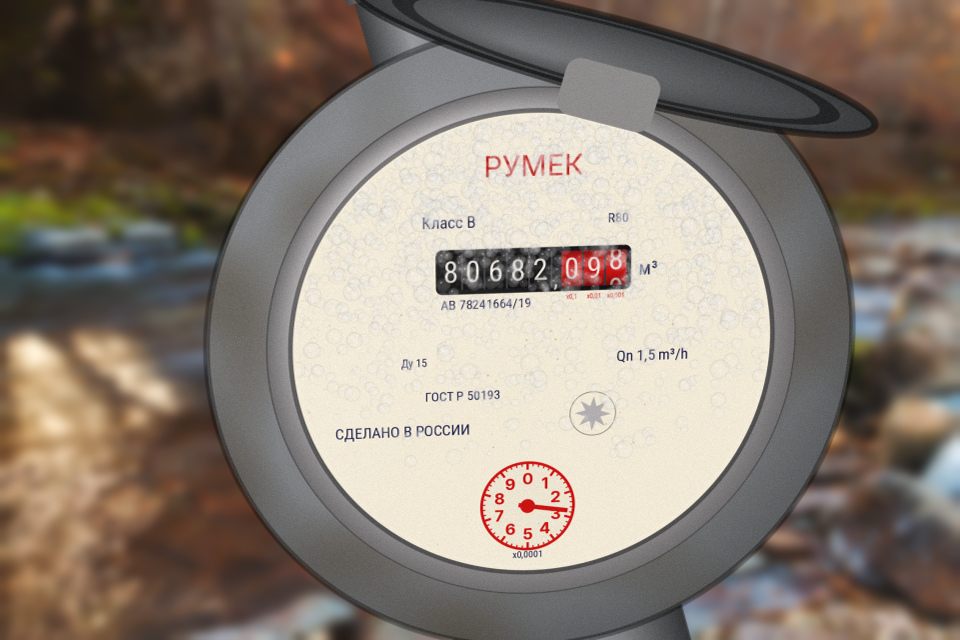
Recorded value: 80682.0982,m³
